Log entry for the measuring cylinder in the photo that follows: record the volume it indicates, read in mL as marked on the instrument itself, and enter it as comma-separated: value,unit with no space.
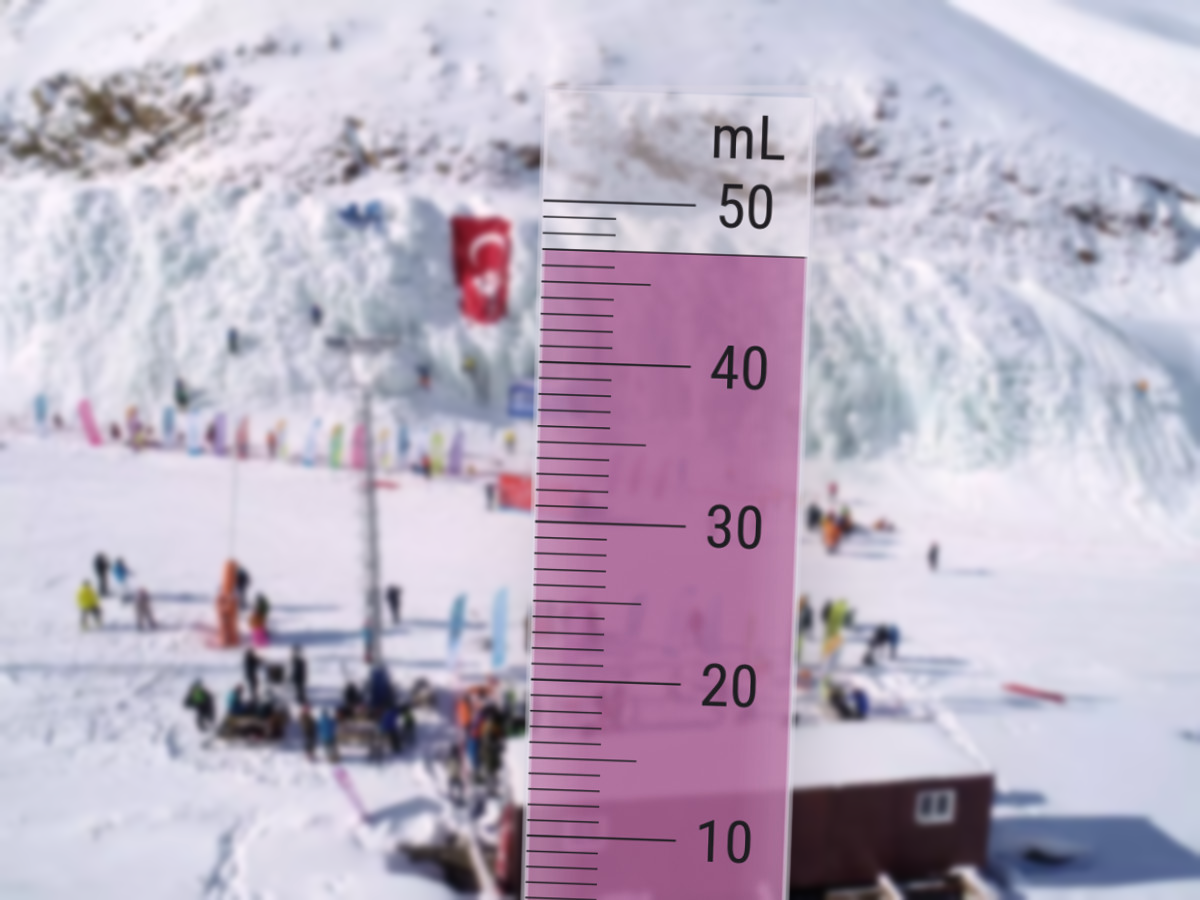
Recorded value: 47,mL
